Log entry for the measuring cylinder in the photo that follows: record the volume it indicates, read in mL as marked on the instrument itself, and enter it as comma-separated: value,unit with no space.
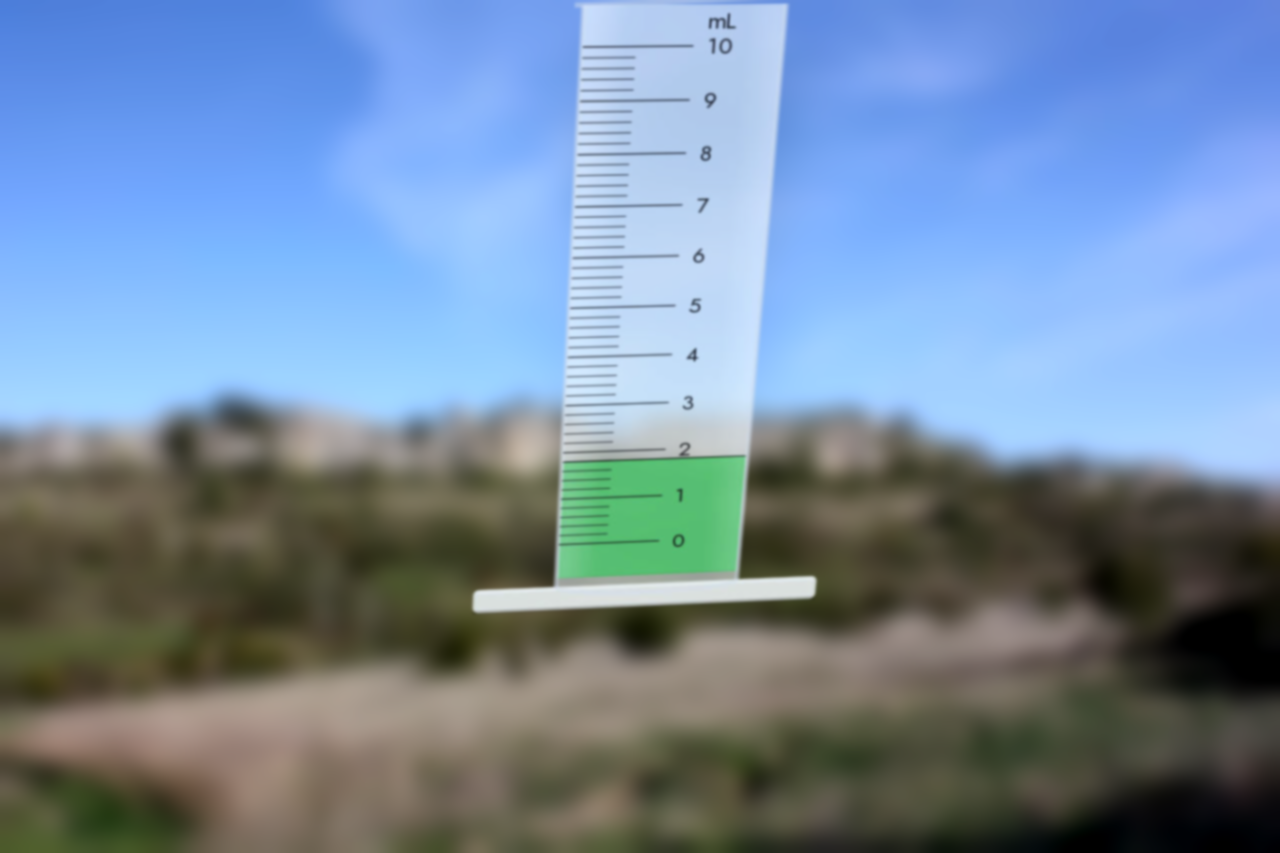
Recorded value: 1.8,mL
